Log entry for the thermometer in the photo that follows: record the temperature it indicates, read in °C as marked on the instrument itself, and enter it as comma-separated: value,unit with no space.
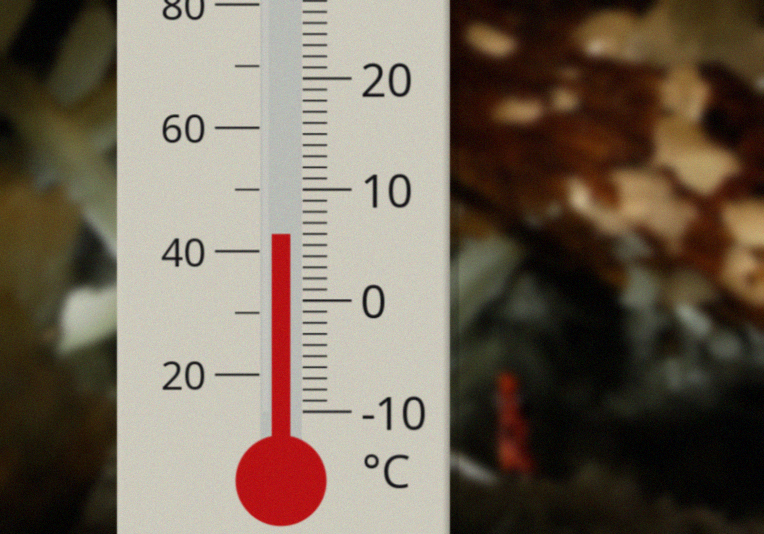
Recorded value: 6,°C
